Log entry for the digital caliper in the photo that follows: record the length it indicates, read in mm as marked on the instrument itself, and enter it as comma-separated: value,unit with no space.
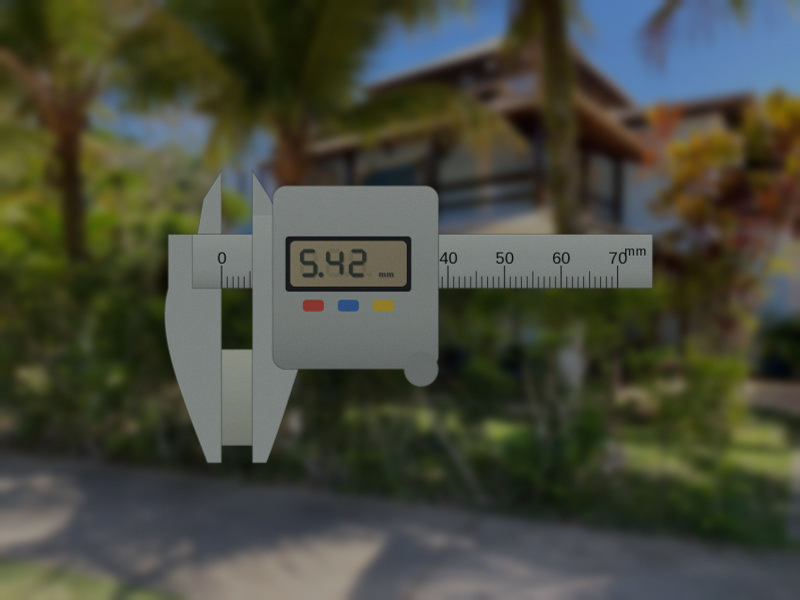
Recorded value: 5.42,mm
